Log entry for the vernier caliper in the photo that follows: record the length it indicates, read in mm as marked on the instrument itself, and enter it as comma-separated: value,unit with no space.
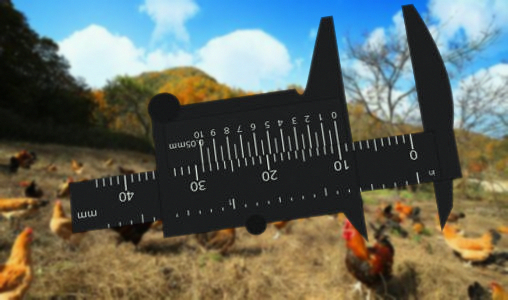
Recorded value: 10.0,mm
